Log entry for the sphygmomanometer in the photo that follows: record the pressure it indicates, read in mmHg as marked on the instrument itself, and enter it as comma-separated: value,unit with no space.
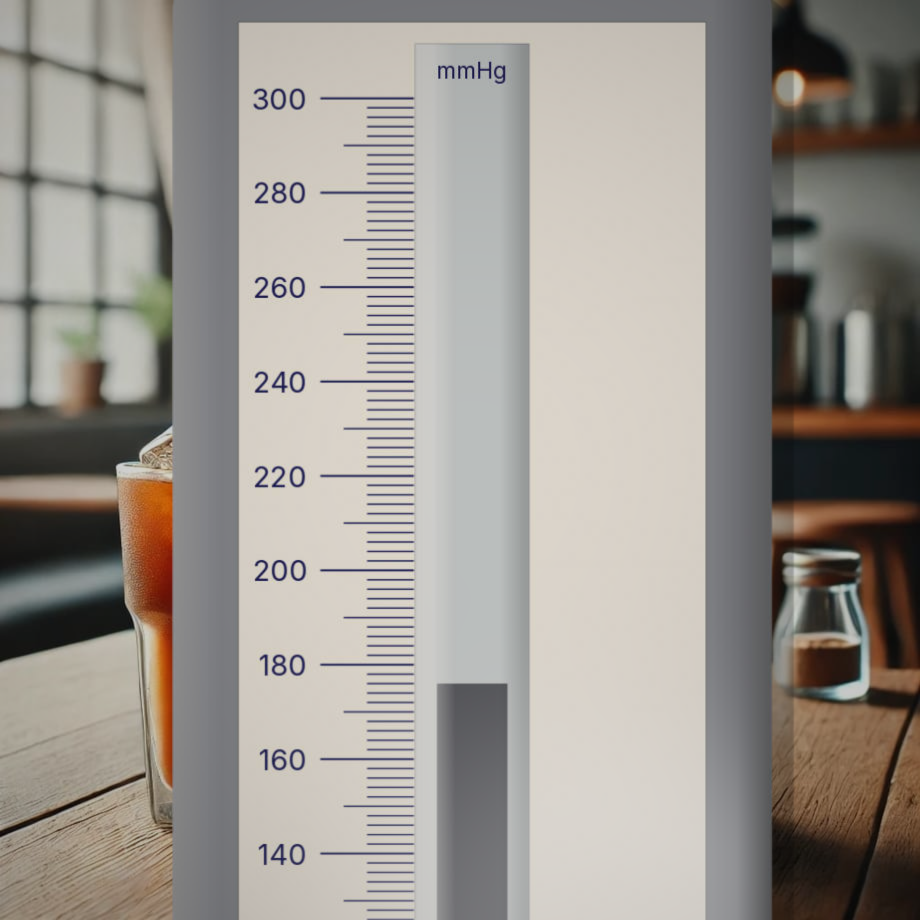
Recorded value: 176,mmHg
